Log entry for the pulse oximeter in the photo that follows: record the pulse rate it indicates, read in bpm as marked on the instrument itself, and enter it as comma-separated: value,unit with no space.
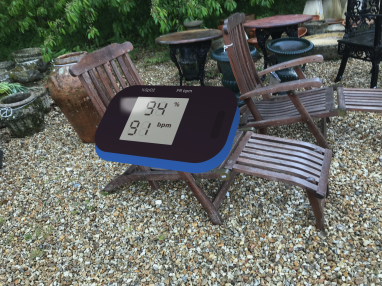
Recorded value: 91,bpm
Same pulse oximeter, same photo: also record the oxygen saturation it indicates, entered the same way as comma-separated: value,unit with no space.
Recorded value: 94,%
